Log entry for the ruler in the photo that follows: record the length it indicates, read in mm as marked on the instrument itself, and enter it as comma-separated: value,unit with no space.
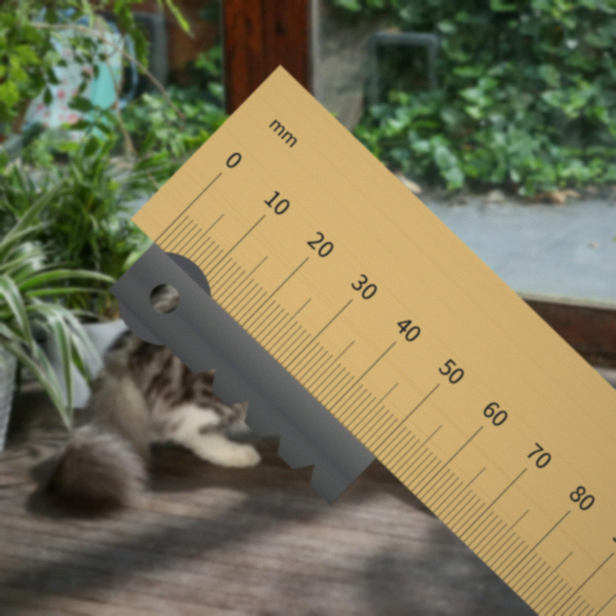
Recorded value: 51,mm
